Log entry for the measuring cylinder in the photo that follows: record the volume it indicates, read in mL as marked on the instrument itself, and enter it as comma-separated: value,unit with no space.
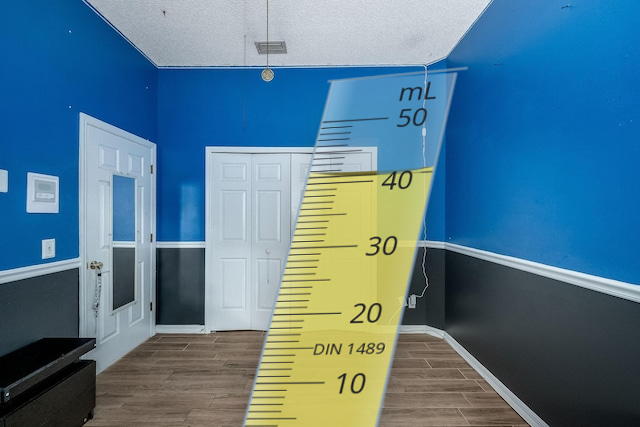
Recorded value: 41,mL
